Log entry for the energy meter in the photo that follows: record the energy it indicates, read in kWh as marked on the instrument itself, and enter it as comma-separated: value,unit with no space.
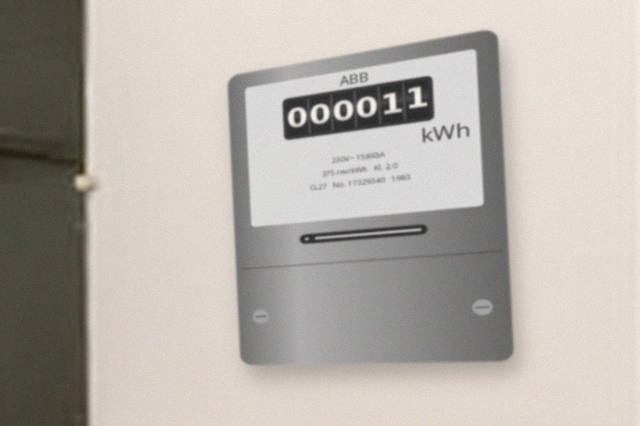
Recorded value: 11,kWh
